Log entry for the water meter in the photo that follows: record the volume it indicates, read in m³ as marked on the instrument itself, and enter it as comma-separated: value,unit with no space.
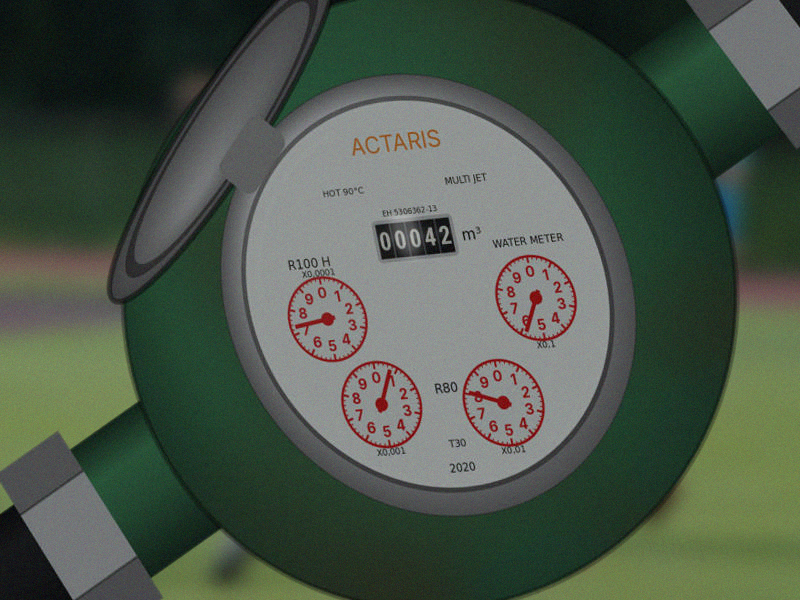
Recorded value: 42.5807,m³
